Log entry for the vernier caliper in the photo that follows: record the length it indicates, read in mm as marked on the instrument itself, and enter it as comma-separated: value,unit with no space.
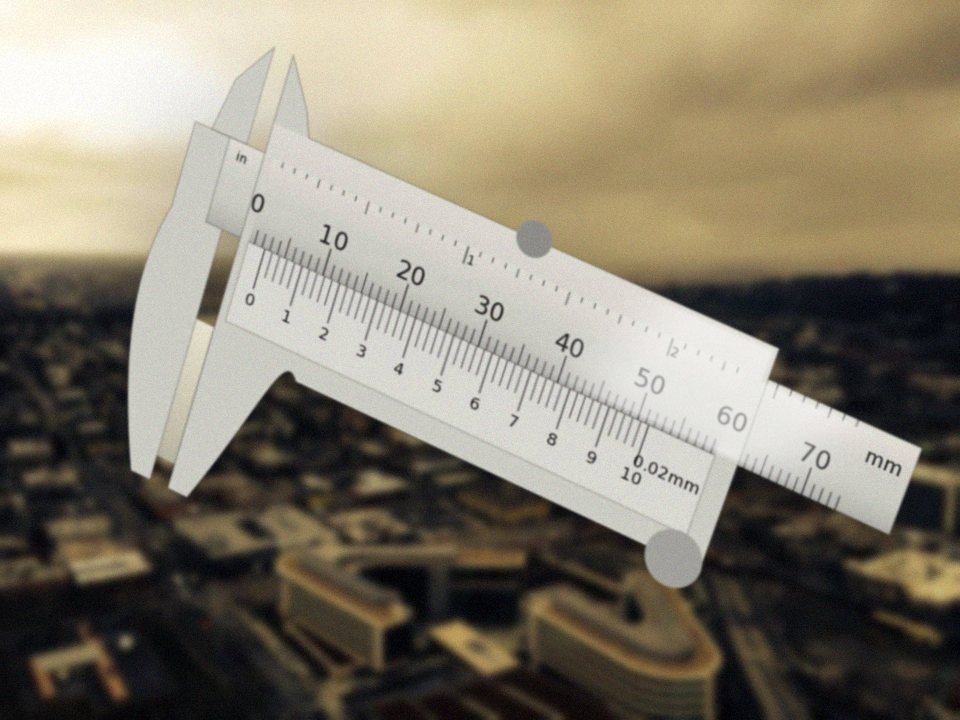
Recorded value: 2.4,mm
